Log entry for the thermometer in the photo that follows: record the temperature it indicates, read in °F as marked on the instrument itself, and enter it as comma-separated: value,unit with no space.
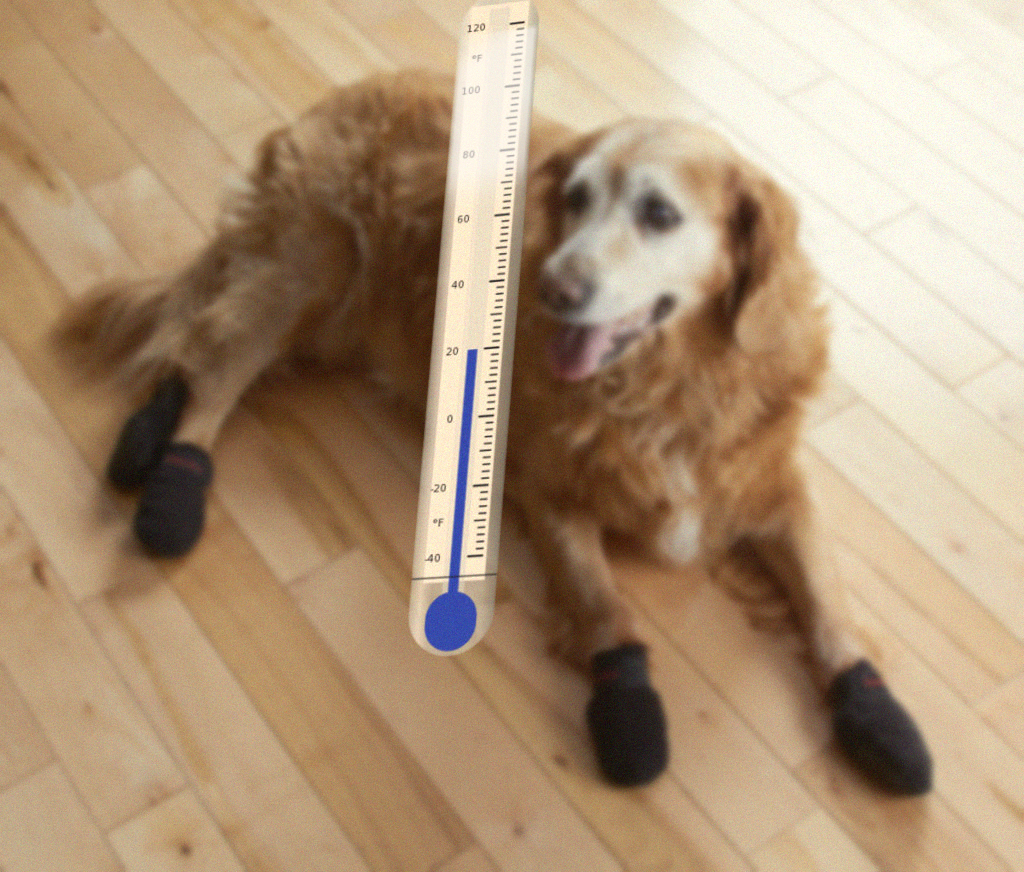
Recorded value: 20,°F
